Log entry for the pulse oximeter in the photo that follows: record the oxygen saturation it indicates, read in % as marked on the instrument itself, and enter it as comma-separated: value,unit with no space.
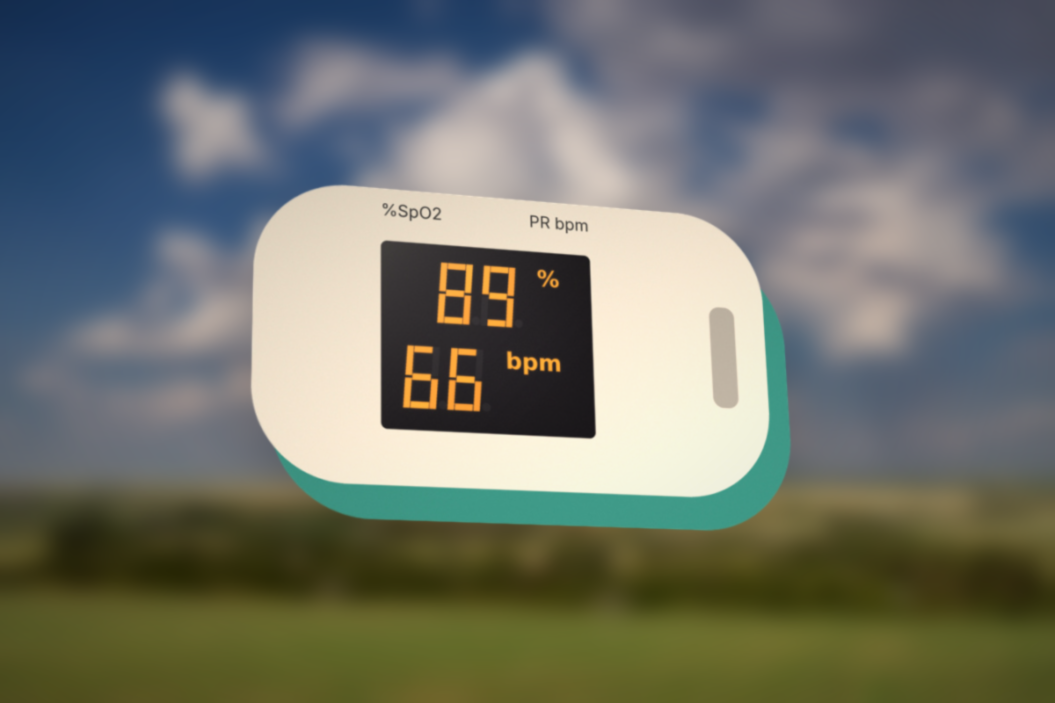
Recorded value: 89,%
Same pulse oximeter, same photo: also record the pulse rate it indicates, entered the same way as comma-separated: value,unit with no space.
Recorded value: 66,bpm
